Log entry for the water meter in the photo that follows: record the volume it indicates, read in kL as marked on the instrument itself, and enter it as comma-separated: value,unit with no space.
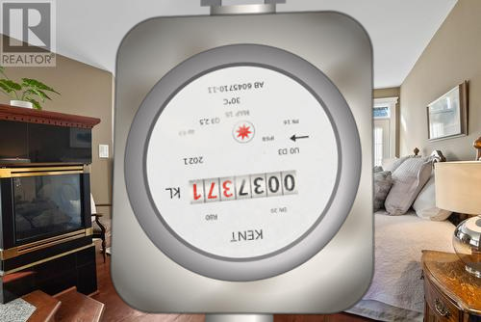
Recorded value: 37.371,kL
